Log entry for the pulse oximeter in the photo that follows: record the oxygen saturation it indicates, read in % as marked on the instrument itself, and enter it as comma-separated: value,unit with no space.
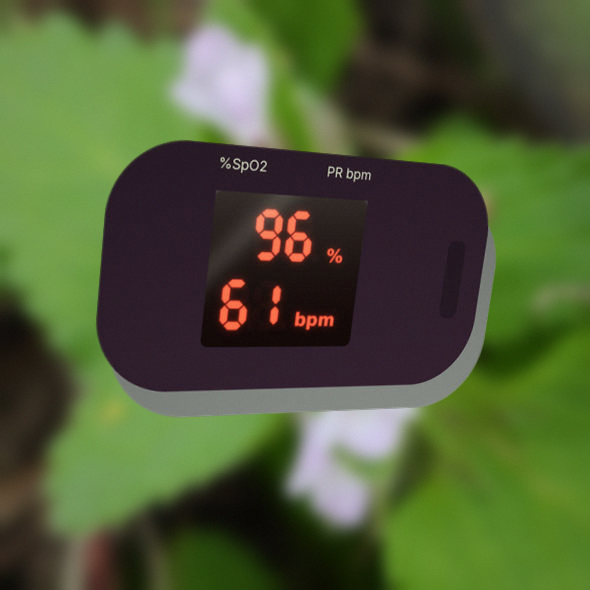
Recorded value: 96,%
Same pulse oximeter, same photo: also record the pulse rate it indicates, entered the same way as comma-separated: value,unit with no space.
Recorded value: 61,bpm
